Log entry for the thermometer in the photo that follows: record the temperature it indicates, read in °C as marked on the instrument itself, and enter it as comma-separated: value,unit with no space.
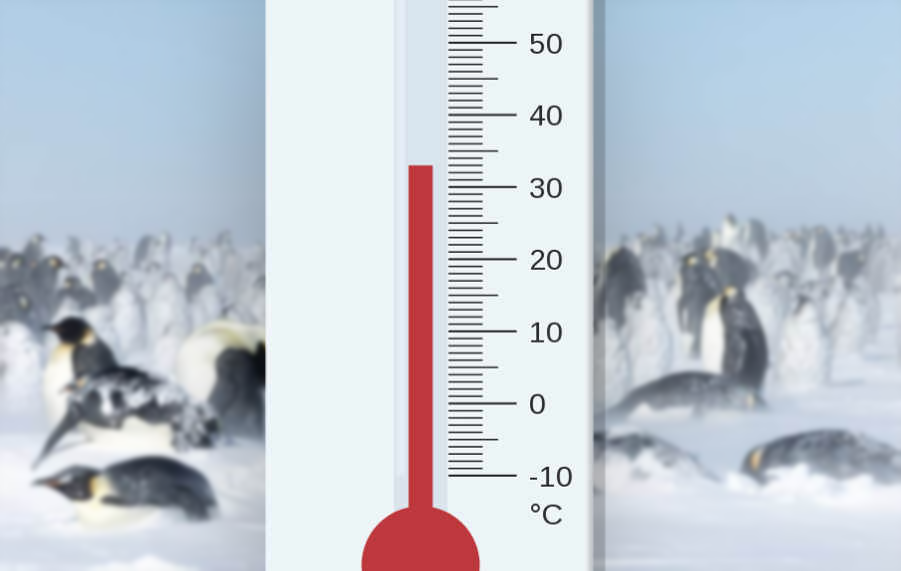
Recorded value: 33,°C
